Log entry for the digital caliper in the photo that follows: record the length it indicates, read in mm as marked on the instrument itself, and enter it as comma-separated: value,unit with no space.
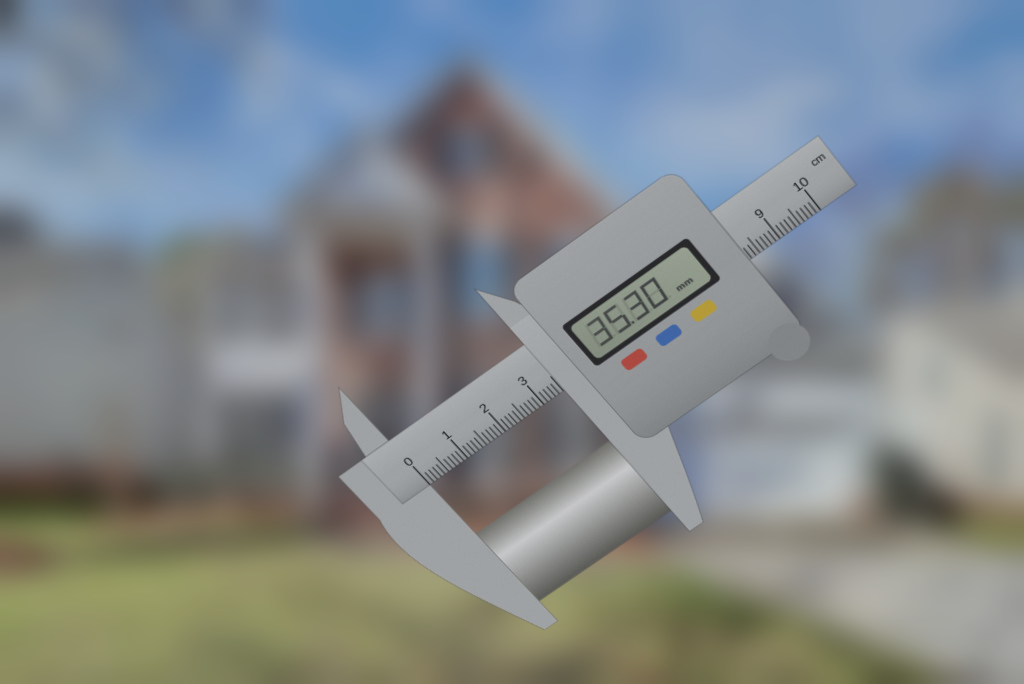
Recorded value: 35.30,mm
